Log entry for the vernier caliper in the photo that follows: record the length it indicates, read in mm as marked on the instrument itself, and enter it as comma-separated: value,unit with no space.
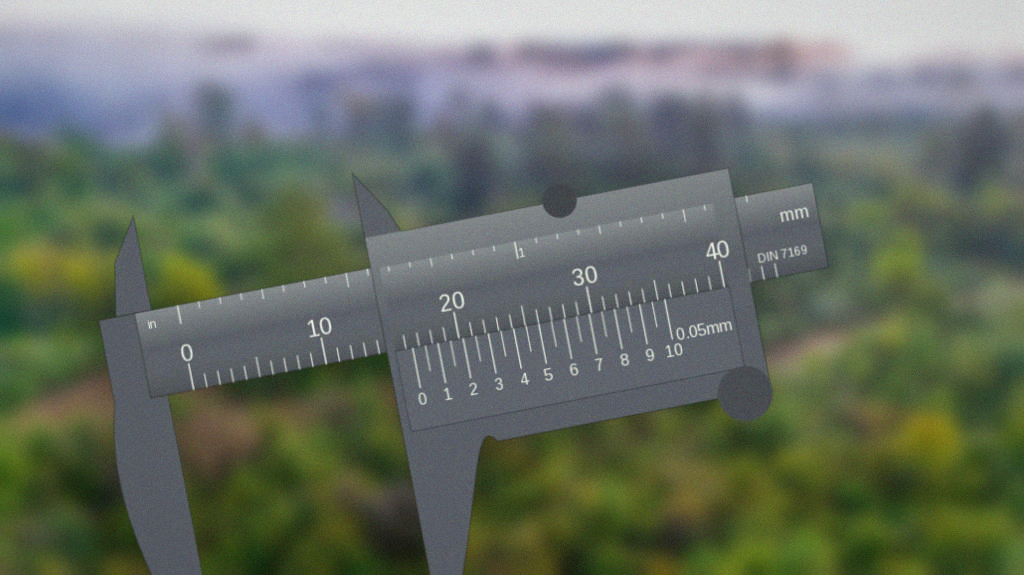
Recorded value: 16.5,mm
